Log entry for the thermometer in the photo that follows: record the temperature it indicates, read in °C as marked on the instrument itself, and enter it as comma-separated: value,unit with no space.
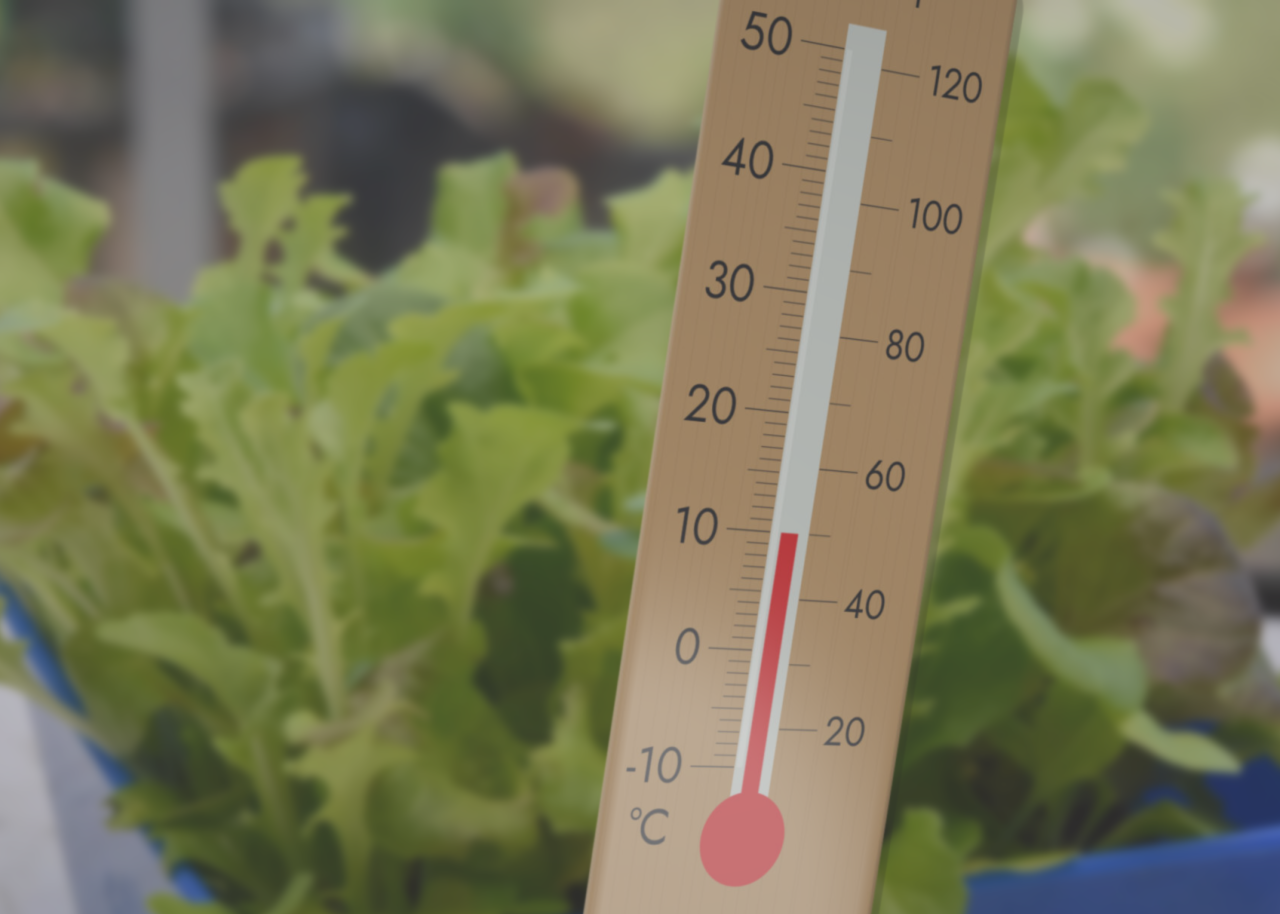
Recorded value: 10,°C
